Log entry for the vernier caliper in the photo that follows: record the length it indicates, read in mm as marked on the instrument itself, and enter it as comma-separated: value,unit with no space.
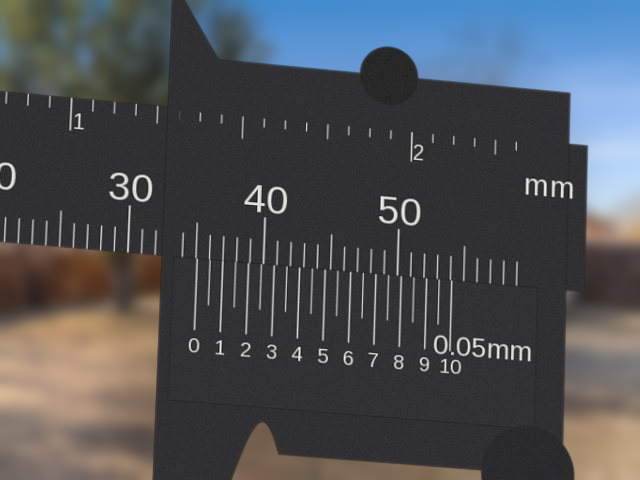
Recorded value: 35.1,mm
